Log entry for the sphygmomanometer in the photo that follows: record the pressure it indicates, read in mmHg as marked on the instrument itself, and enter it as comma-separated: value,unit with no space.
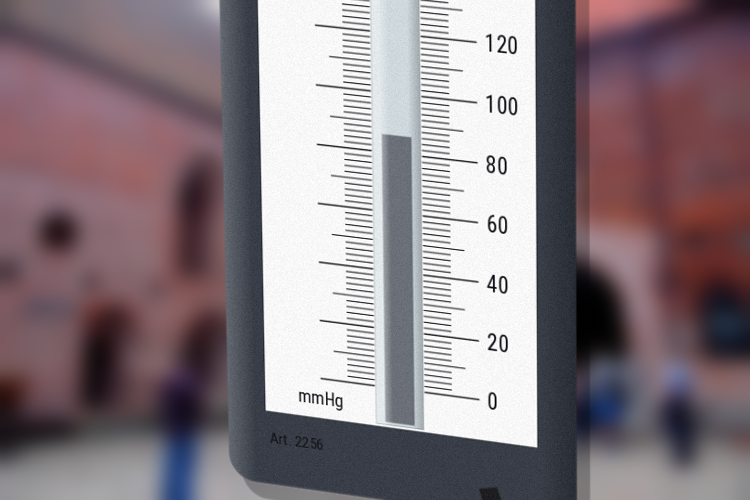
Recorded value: 86,mmHg
